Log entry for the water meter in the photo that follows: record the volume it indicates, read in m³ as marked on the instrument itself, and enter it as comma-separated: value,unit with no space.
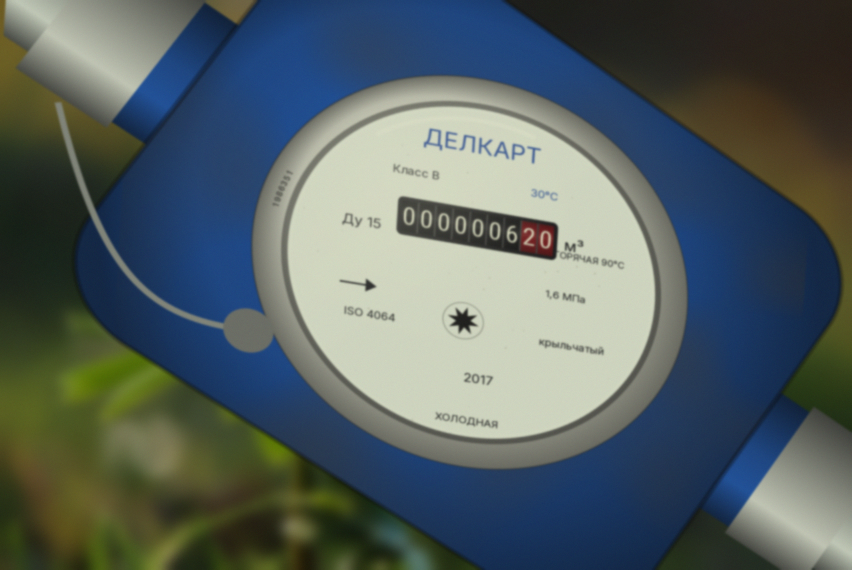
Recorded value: 6.20,m³
